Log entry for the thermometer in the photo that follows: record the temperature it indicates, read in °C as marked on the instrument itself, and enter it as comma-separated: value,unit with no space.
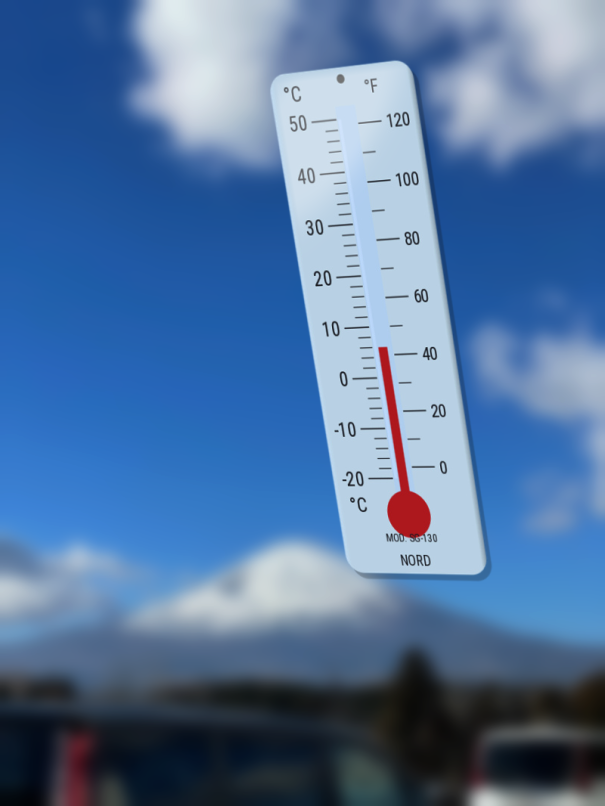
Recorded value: 6,°C
